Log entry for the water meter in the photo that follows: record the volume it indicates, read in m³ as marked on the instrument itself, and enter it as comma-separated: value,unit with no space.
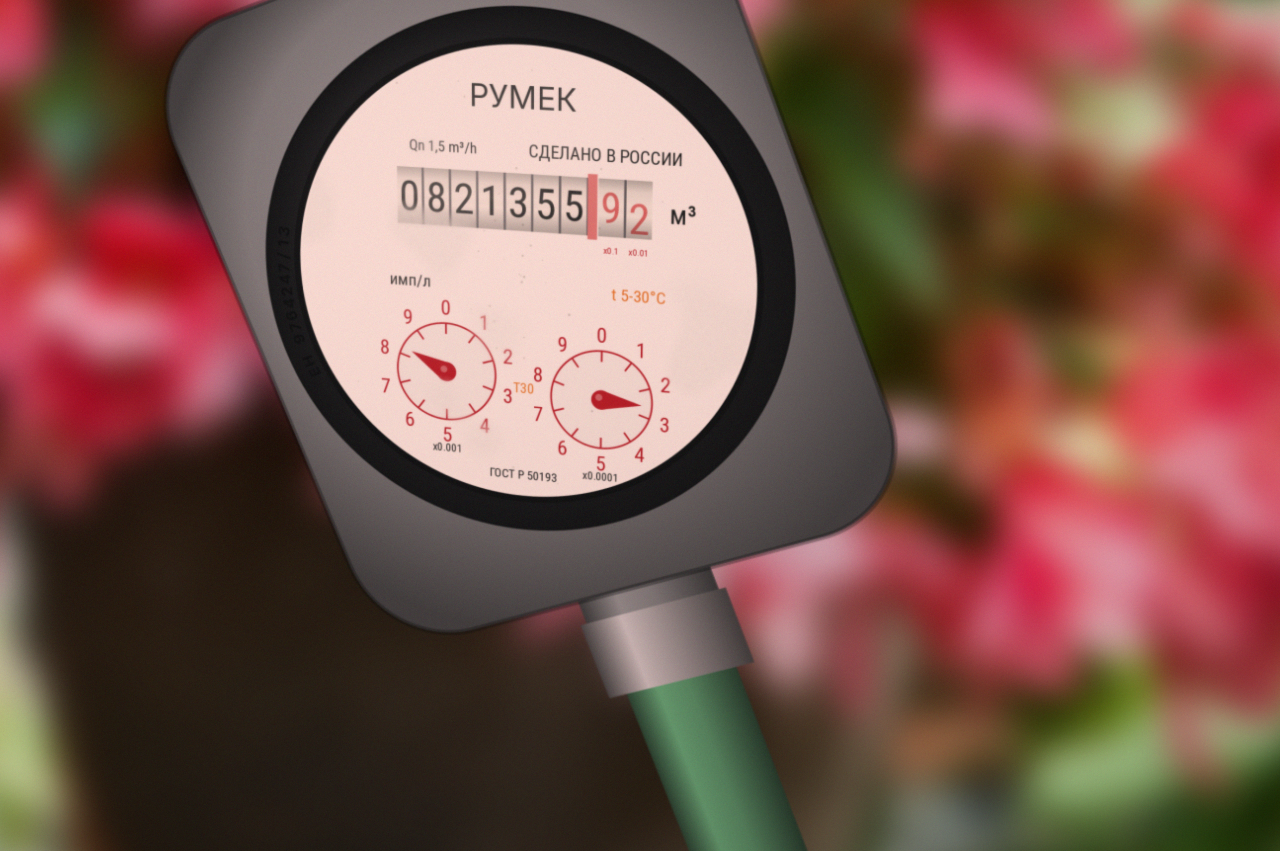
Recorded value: 821355.9182,m³
